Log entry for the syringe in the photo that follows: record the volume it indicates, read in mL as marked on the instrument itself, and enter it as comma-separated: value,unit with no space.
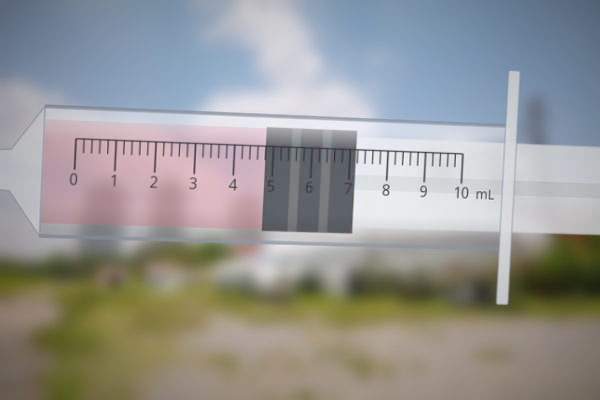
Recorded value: 4.8,mL
